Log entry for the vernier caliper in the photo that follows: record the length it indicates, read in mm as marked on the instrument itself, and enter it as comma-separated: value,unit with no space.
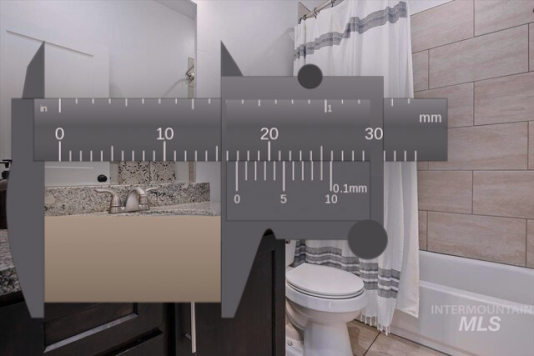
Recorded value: 16.9,mm
